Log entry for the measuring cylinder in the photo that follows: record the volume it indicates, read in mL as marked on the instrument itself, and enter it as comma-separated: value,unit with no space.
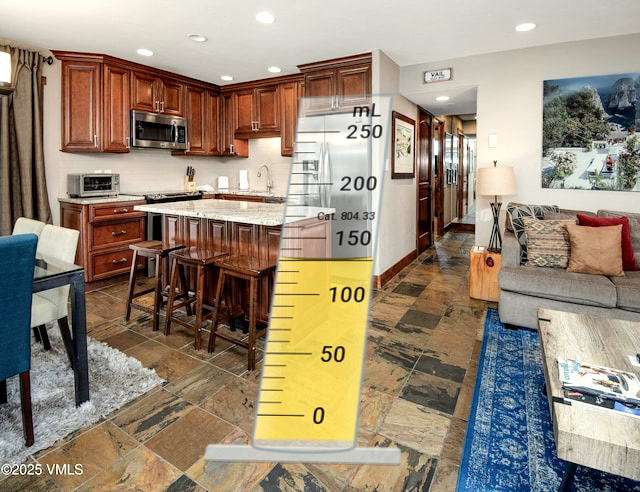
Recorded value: 130,mL
